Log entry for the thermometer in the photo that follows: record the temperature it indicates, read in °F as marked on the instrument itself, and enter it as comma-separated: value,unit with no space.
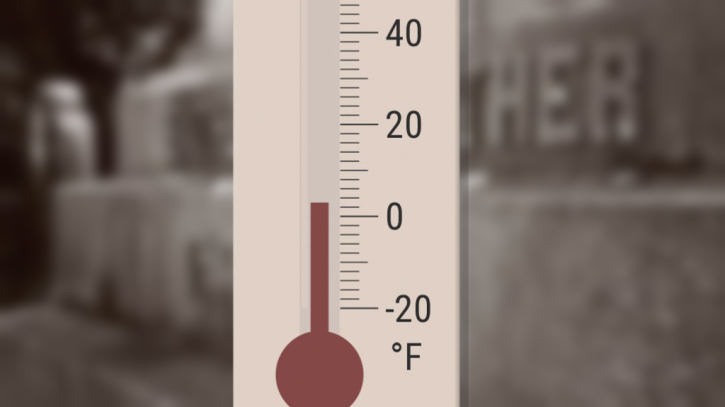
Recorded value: 3,°F
